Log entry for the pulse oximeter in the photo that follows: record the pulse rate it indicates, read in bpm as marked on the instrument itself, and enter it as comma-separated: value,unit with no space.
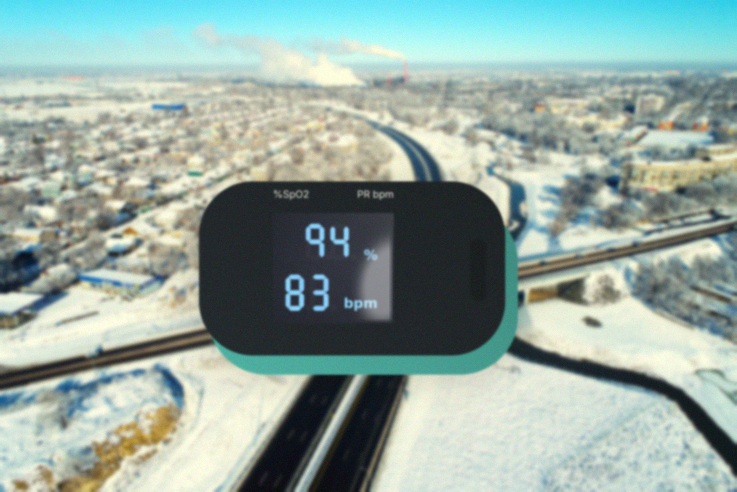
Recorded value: 83,bpm
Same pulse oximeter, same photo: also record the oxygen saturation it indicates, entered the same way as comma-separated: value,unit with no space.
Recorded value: 94,%
